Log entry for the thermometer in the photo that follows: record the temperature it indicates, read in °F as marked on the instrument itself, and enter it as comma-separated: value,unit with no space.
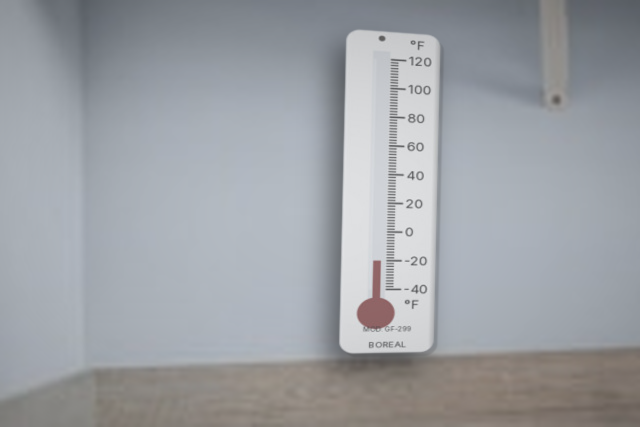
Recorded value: -20,°F
